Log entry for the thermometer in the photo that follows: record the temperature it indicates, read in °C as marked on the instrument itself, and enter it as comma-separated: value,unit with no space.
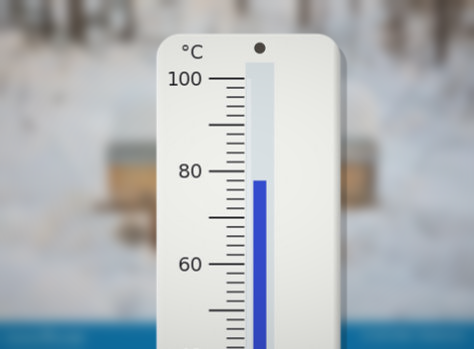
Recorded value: 78,°C
